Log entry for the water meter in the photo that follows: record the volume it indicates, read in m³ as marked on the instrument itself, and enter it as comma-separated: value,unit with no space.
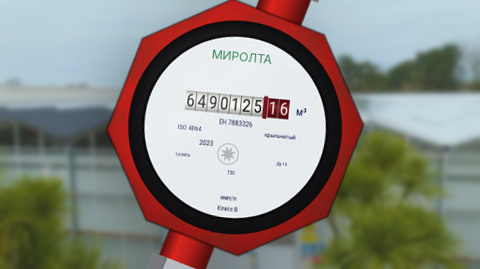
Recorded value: 6490125.16,m³
